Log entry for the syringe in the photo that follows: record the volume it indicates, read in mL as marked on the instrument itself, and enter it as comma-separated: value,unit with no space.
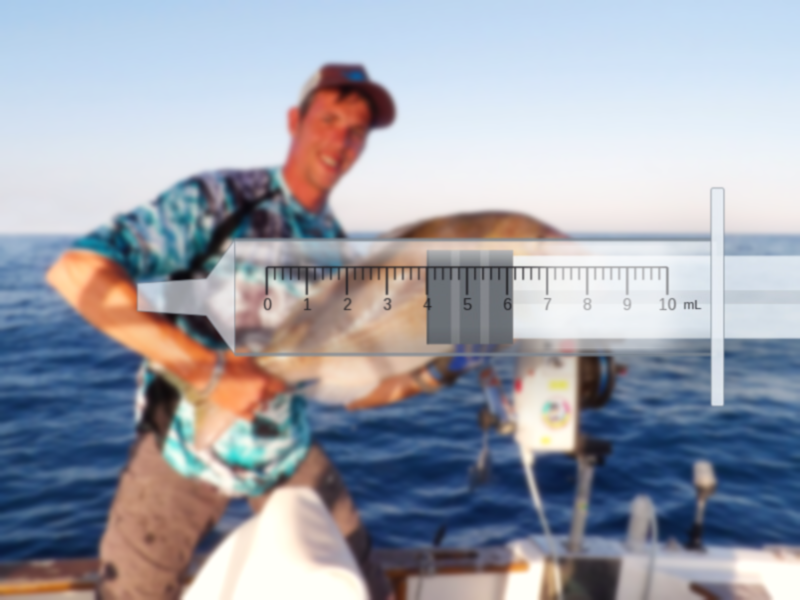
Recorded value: 4,mL
